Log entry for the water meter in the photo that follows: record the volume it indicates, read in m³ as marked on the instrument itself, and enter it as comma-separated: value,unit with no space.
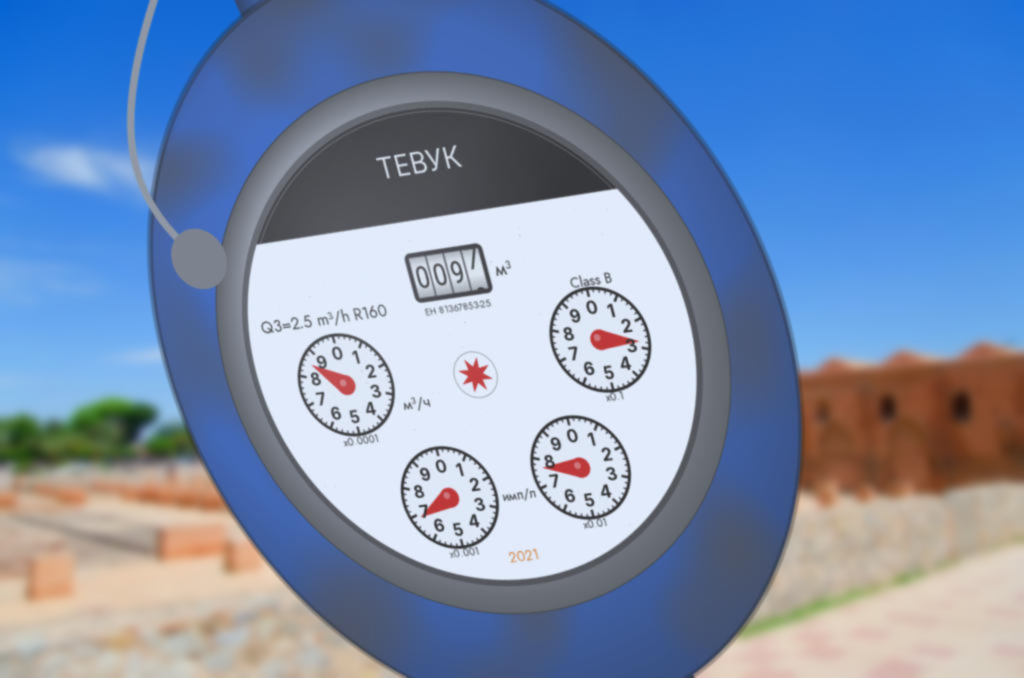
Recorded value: 97.2768,m³
